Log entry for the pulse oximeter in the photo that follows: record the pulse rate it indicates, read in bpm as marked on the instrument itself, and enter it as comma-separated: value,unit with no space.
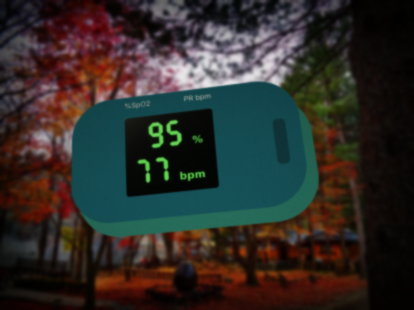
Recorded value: 77,bpm
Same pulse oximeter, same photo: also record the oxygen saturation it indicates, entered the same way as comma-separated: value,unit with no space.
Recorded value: 95,%
